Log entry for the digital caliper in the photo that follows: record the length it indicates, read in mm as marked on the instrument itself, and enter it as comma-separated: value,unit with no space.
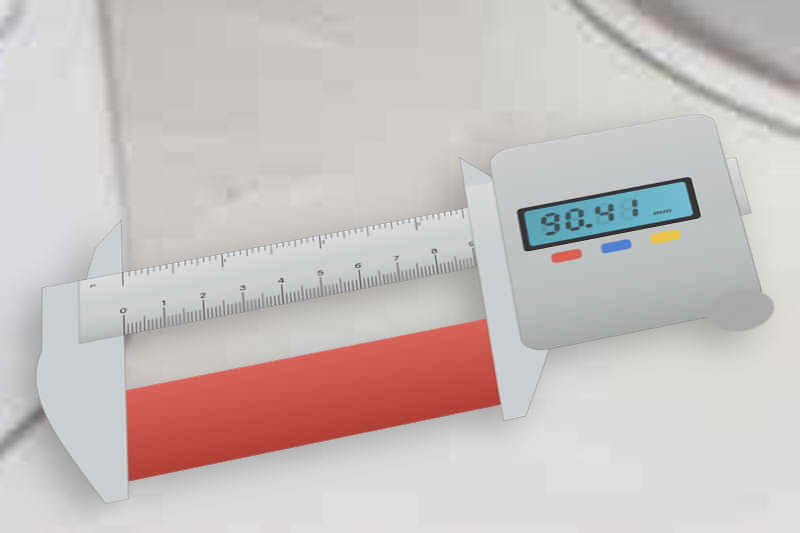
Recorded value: 90.41,mm
